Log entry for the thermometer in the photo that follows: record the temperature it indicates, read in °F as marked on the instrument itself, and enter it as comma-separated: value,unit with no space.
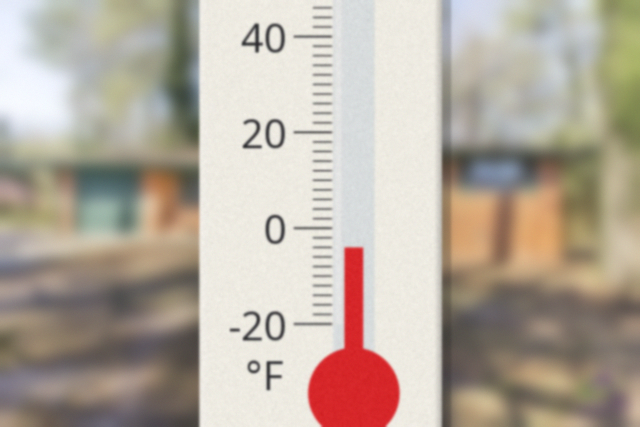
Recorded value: -4,°F
